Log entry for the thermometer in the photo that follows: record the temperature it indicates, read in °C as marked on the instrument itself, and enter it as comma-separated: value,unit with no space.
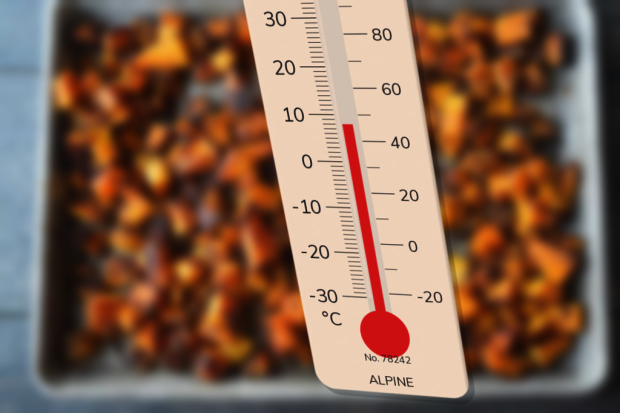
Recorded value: 8,°C
